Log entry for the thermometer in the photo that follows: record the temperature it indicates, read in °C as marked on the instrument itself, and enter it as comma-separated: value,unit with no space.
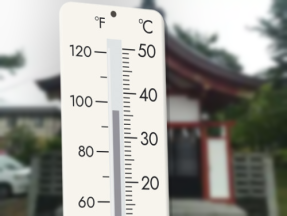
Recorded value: 36,°C
